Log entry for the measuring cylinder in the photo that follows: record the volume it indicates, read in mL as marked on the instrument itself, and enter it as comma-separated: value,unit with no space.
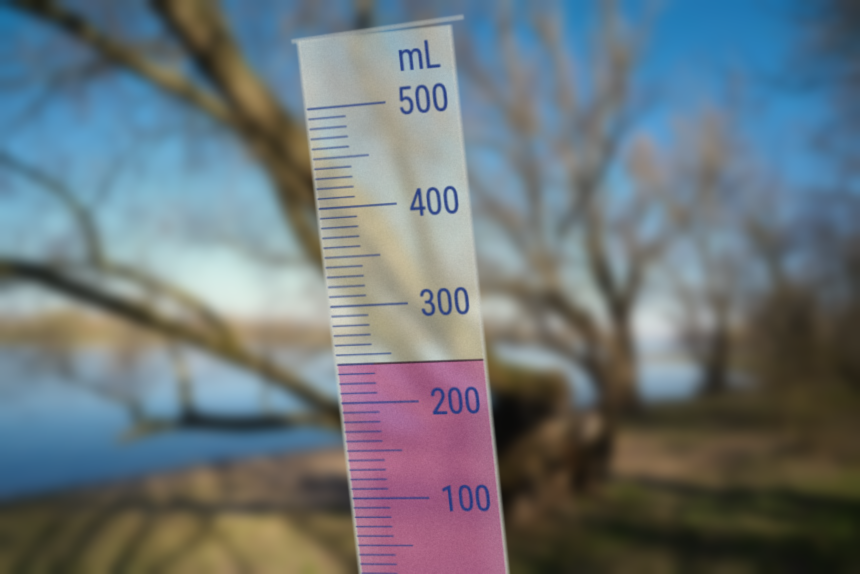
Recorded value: 240,mL
